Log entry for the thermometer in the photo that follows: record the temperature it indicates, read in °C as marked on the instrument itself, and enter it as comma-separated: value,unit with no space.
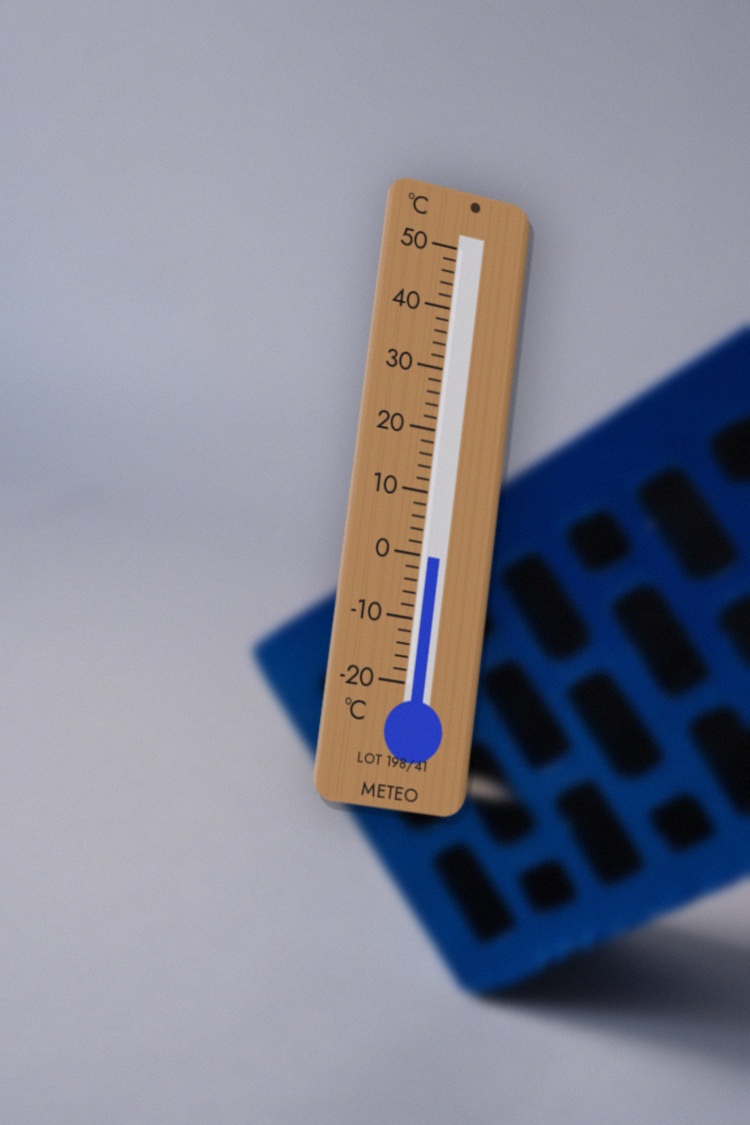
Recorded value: 0,°C
